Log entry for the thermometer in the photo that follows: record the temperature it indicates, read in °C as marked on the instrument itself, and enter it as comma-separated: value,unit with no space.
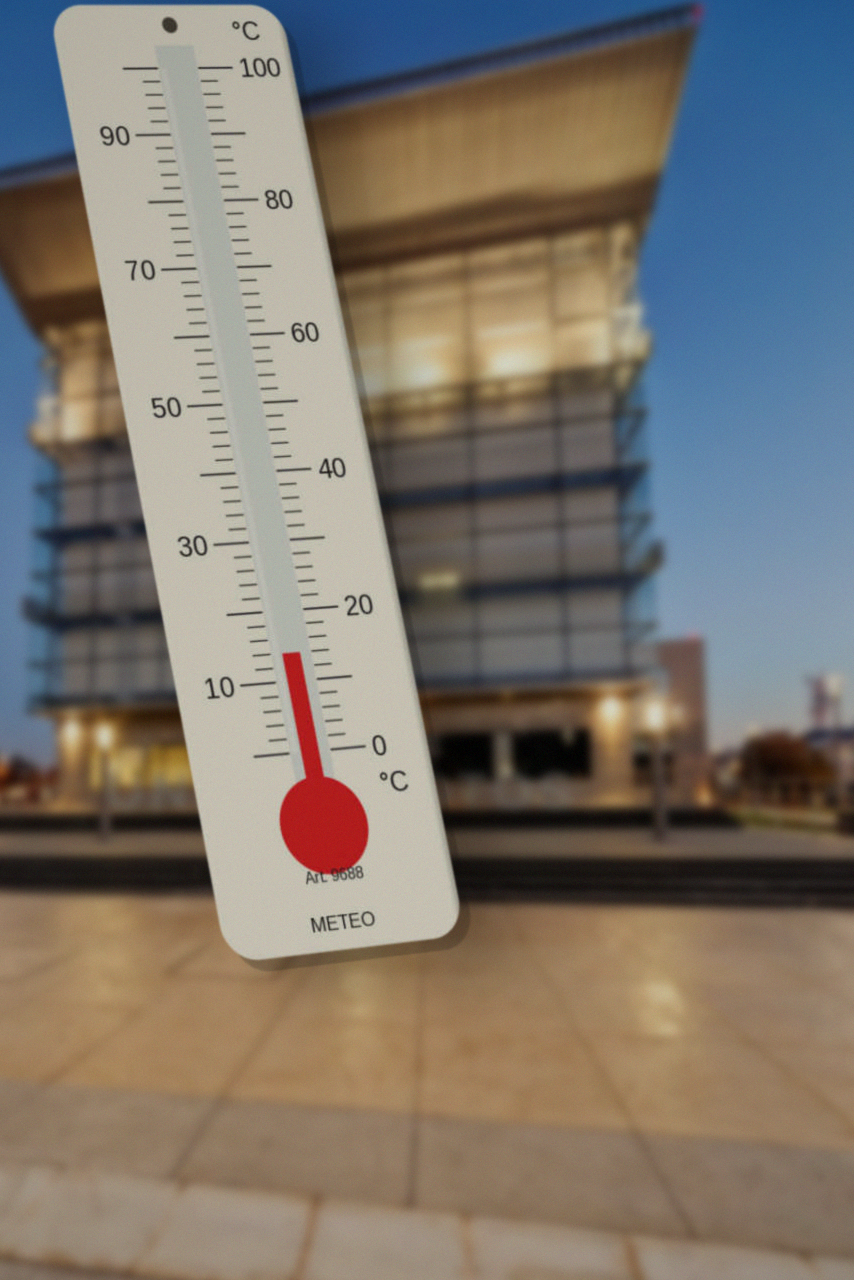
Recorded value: 14,°C
